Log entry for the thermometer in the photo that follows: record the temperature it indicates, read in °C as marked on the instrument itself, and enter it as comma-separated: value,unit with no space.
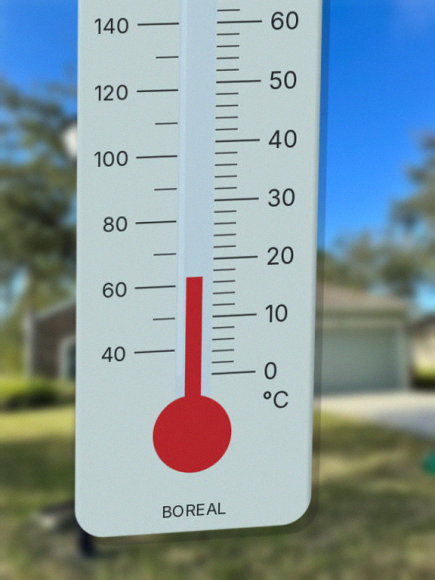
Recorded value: 17,°C
